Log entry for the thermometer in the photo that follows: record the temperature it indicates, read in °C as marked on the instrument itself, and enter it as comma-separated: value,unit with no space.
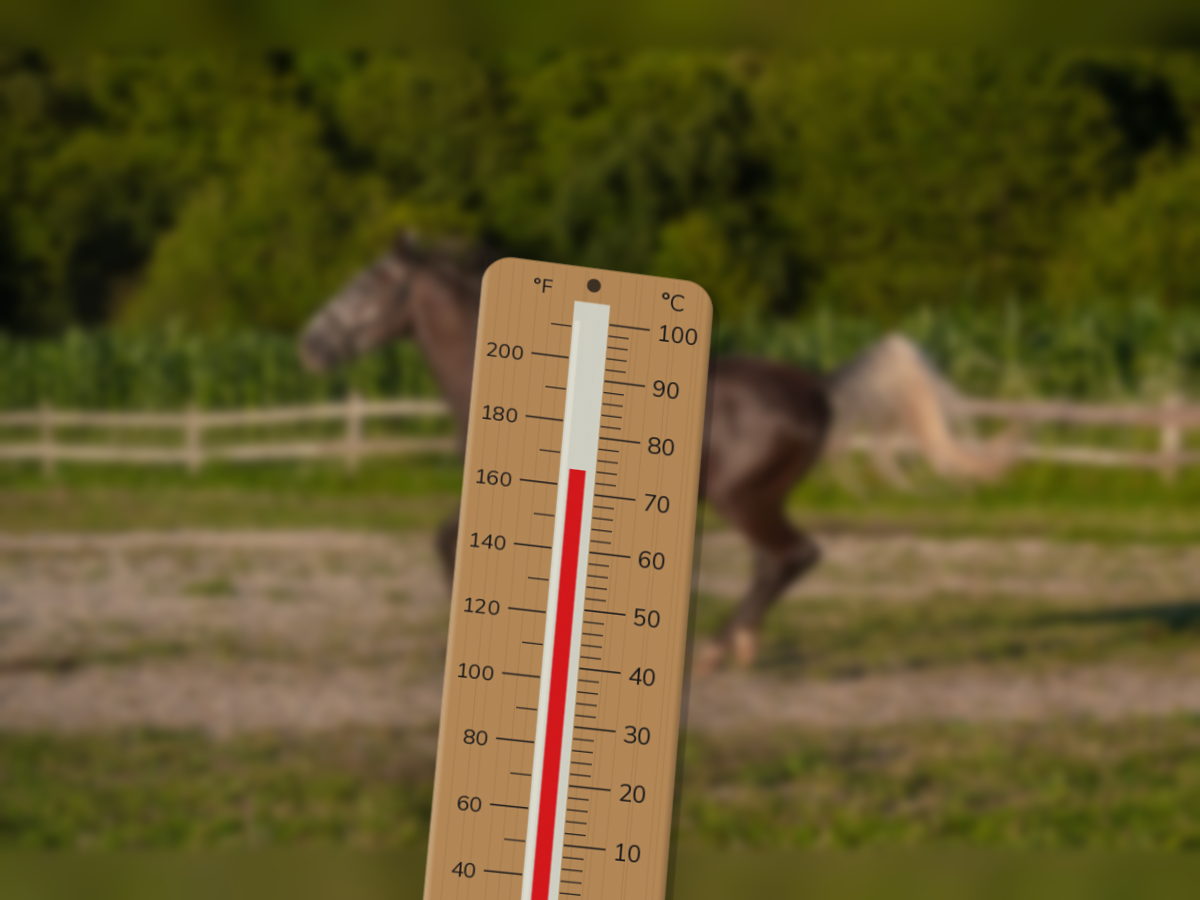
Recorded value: 74,°C
